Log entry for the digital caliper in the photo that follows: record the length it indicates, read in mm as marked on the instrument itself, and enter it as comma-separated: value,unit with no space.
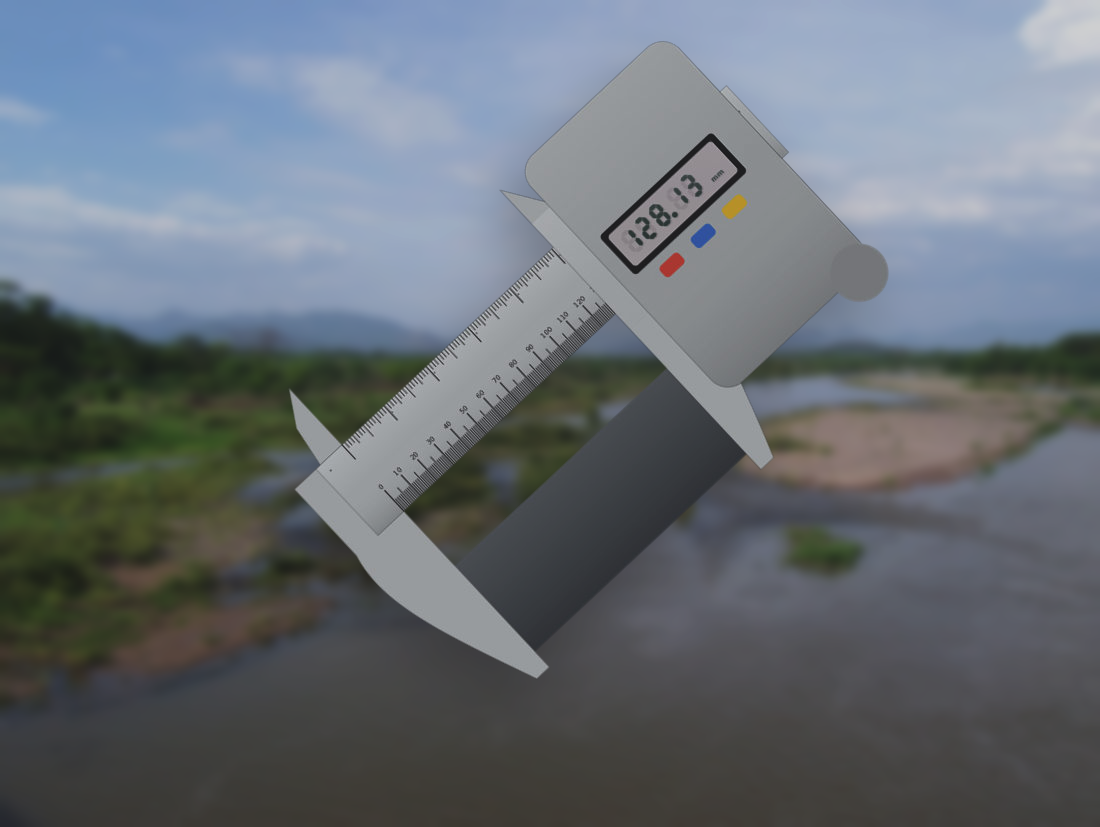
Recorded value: 128.13,mm
